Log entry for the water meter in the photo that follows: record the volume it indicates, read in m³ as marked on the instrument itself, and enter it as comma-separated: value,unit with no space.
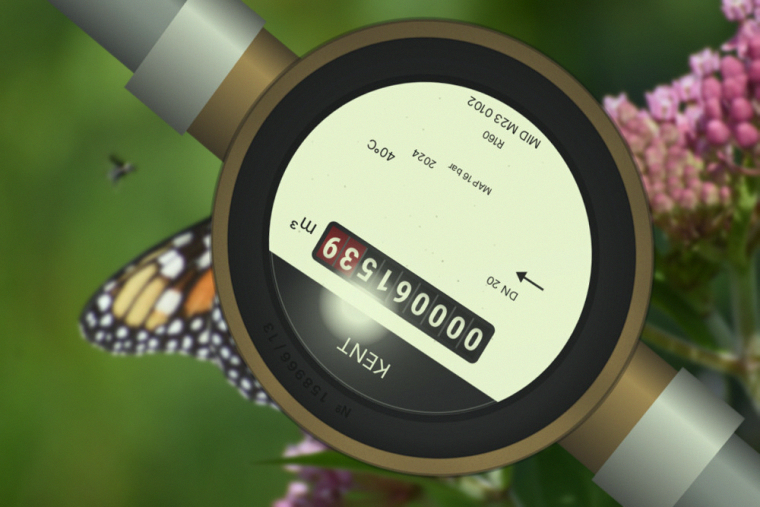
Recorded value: 615.39,m³
